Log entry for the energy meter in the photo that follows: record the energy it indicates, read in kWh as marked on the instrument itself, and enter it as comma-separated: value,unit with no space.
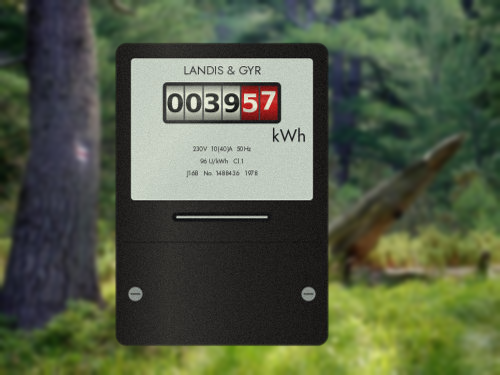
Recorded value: 39.57,kWh
